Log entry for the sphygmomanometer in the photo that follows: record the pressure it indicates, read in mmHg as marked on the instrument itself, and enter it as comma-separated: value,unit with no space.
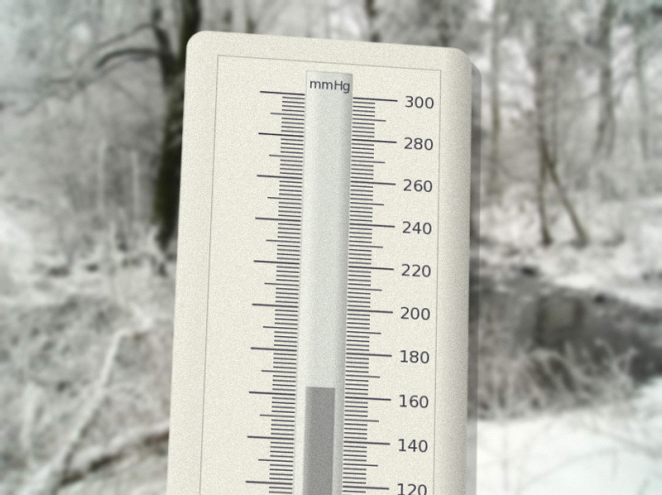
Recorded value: 164,mmHg
